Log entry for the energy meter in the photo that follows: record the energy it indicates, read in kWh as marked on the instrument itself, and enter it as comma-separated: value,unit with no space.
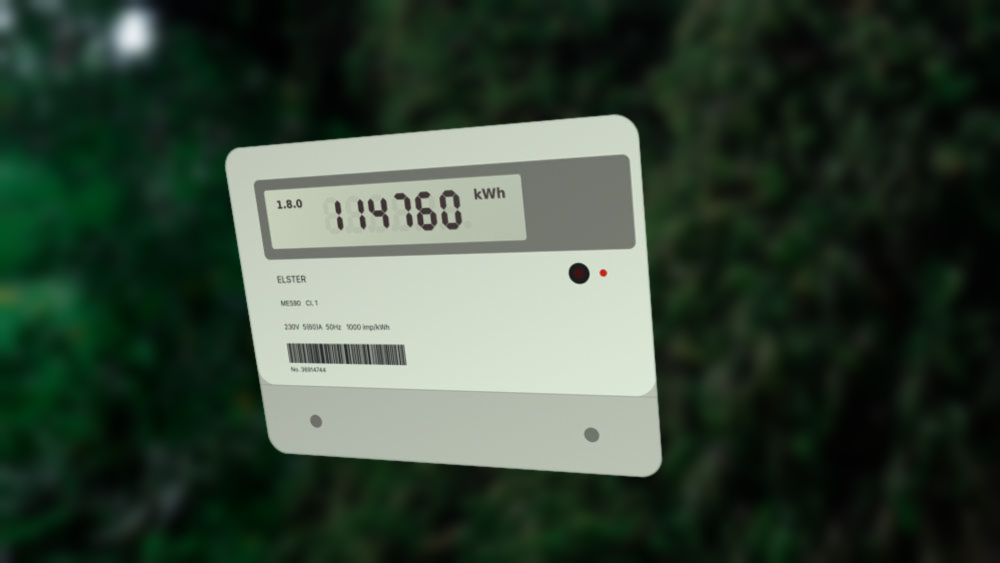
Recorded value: 114760,kWh
